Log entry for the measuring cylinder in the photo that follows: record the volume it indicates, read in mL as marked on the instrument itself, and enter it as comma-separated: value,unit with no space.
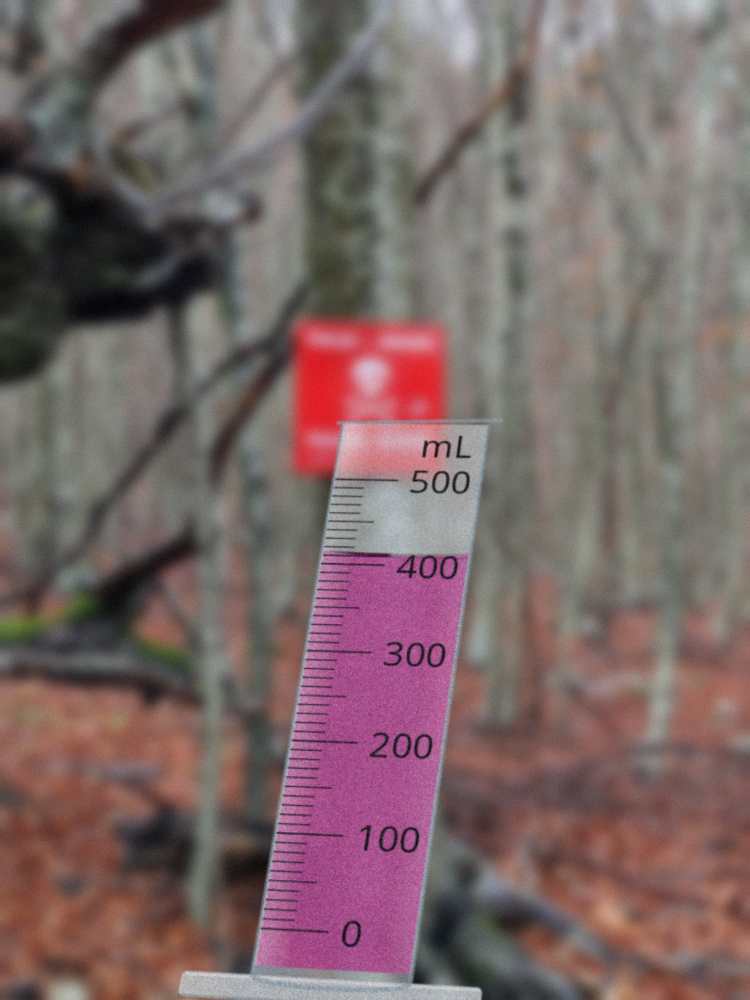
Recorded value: 410,mL
